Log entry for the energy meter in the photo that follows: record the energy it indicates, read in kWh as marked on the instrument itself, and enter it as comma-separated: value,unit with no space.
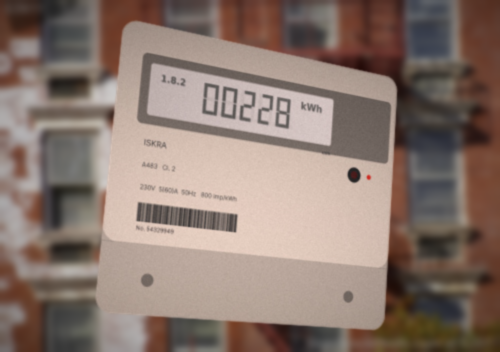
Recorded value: 228,kWh
